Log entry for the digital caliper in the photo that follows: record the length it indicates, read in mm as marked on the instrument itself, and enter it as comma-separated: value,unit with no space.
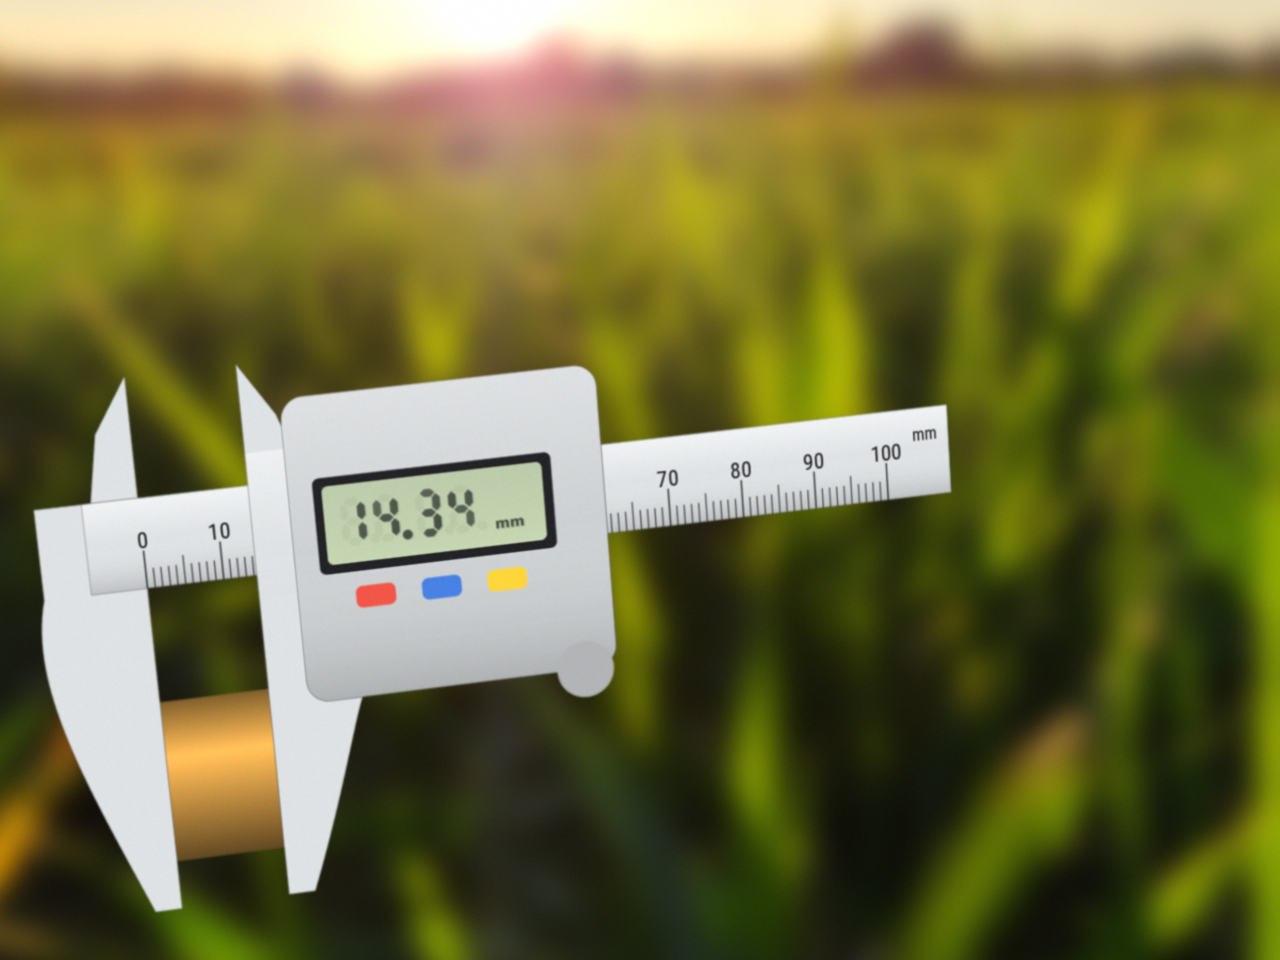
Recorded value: 14.34,mm
